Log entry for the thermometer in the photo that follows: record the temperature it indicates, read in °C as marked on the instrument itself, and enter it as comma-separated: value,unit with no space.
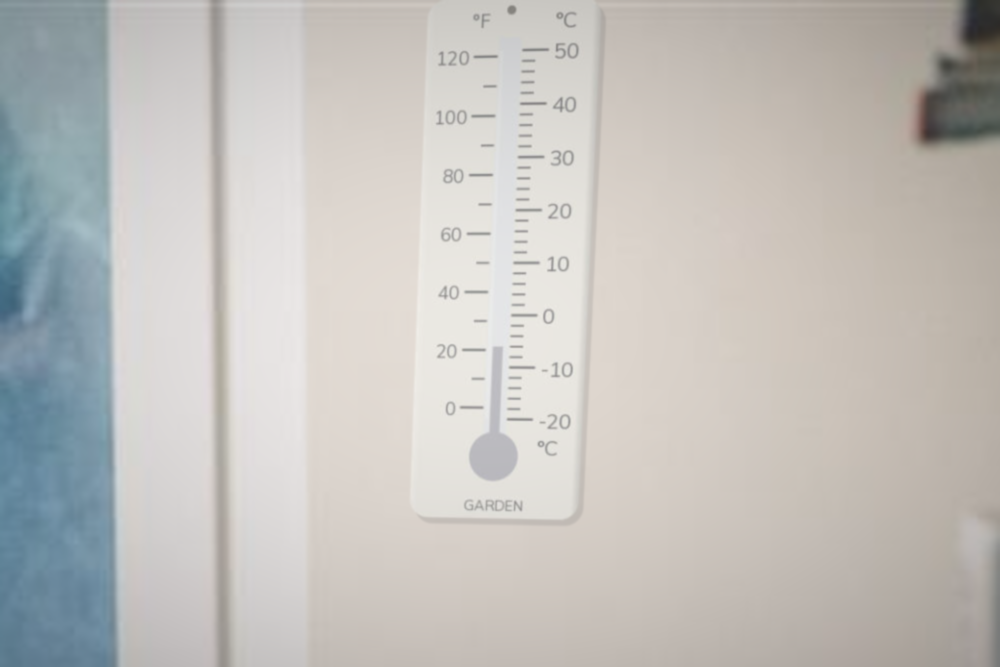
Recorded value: -6,°C
